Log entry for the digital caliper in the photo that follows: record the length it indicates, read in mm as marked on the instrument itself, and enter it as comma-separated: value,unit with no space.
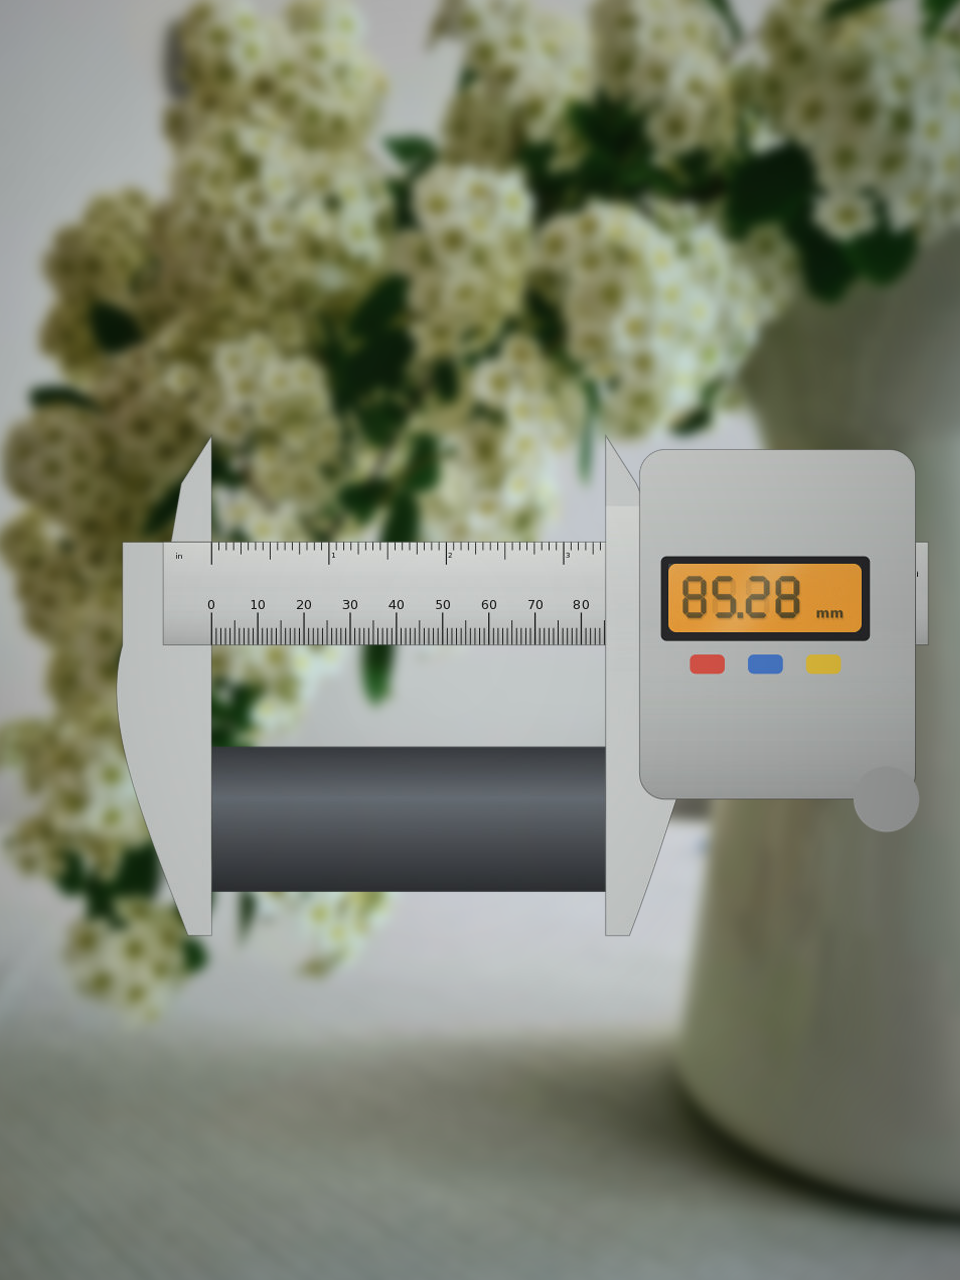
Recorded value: 85.28,mm
